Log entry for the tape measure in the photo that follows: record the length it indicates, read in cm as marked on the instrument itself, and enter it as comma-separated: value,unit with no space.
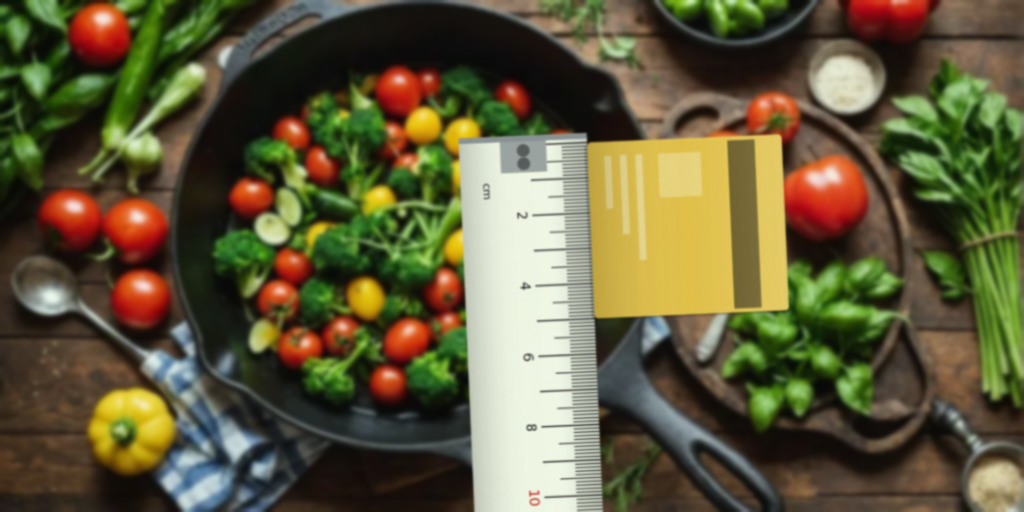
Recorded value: 5,cm
